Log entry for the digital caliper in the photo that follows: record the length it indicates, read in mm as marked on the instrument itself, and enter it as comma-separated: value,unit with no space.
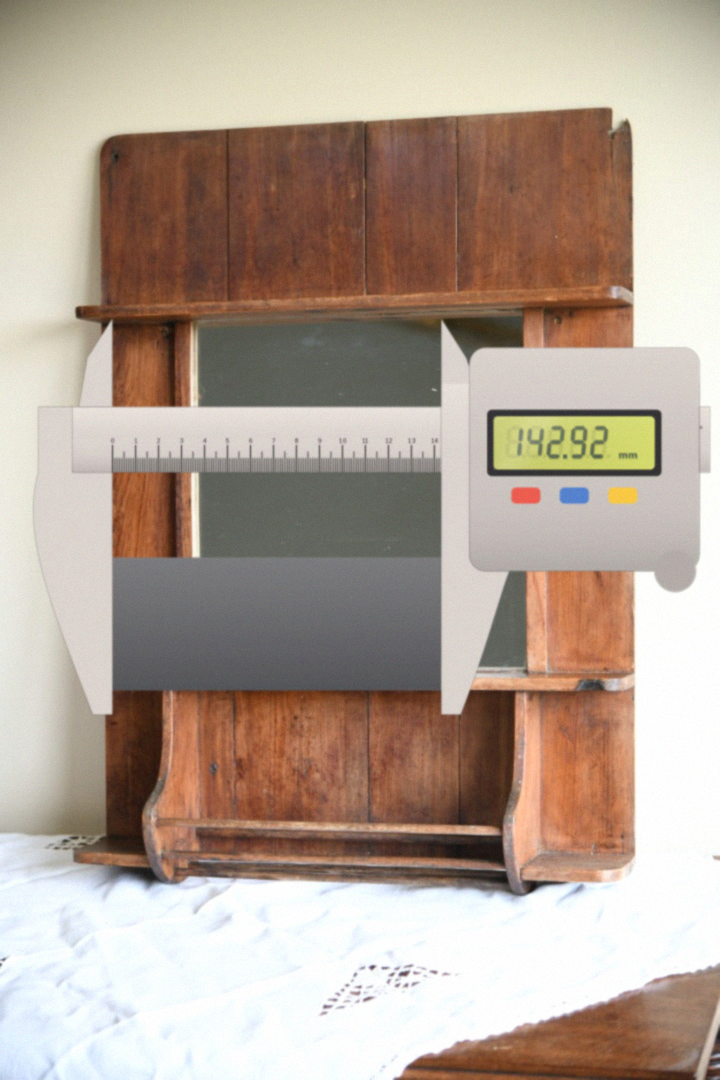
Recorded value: 142.92,mm
